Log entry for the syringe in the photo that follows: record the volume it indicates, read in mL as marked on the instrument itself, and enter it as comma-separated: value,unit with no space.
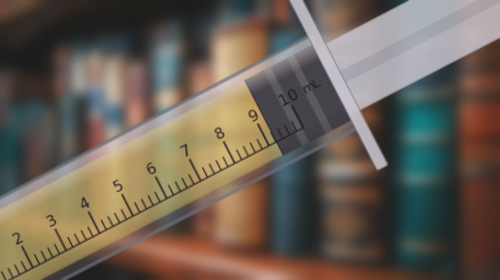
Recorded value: 9.2,mL
